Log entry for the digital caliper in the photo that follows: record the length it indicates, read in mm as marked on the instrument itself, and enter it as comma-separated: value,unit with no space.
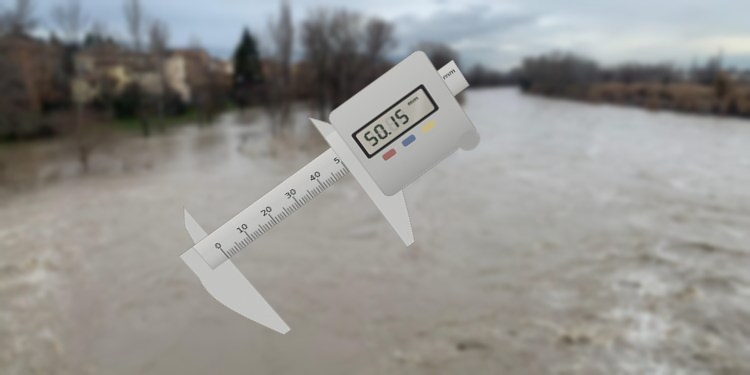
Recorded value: 50.15,mm
